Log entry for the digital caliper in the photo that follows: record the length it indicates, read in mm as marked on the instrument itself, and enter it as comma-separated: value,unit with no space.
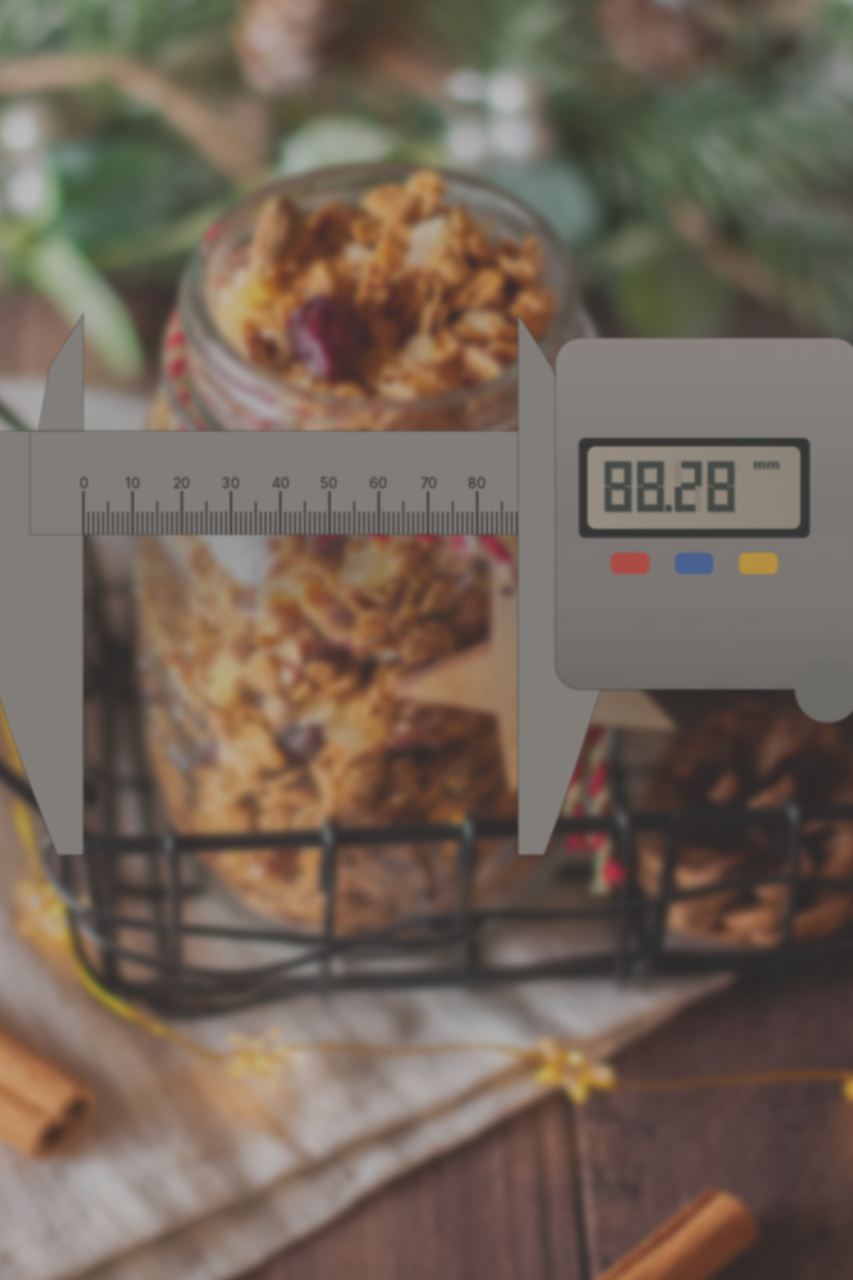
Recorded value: 88.28,mm
